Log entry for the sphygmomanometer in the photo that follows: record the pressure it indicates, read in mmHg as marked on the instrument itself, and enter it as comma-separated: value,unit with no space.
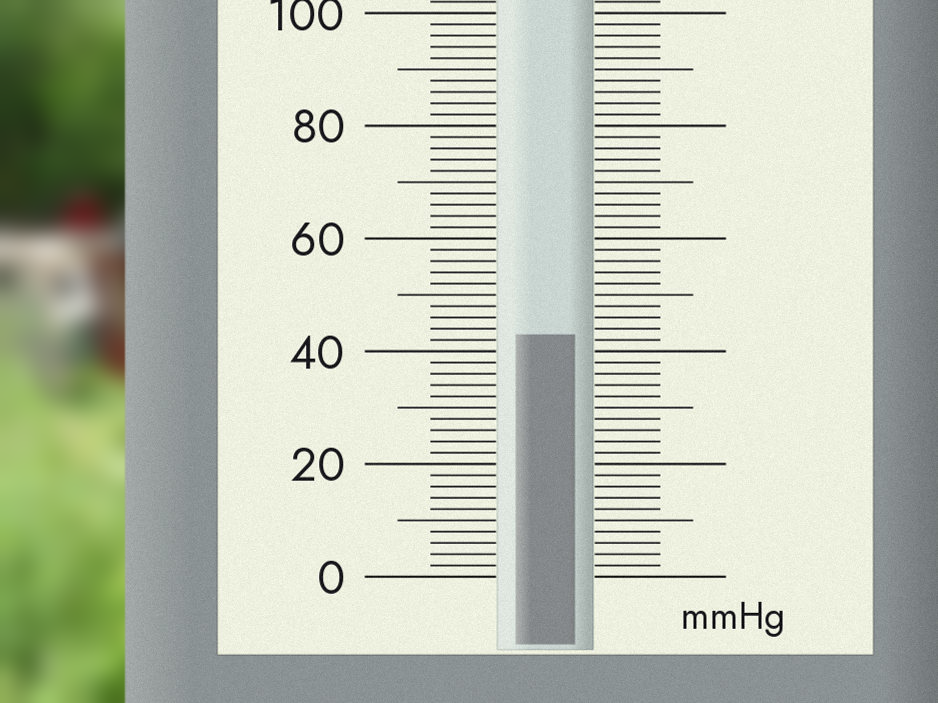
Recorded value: 43,mmHg
